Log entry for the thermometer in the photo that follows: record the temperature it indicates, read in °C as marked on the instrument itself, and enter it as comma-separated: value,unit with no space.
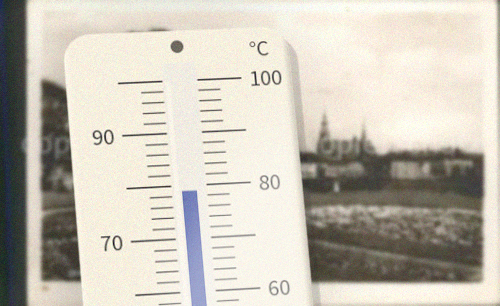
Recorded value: 79,°C
